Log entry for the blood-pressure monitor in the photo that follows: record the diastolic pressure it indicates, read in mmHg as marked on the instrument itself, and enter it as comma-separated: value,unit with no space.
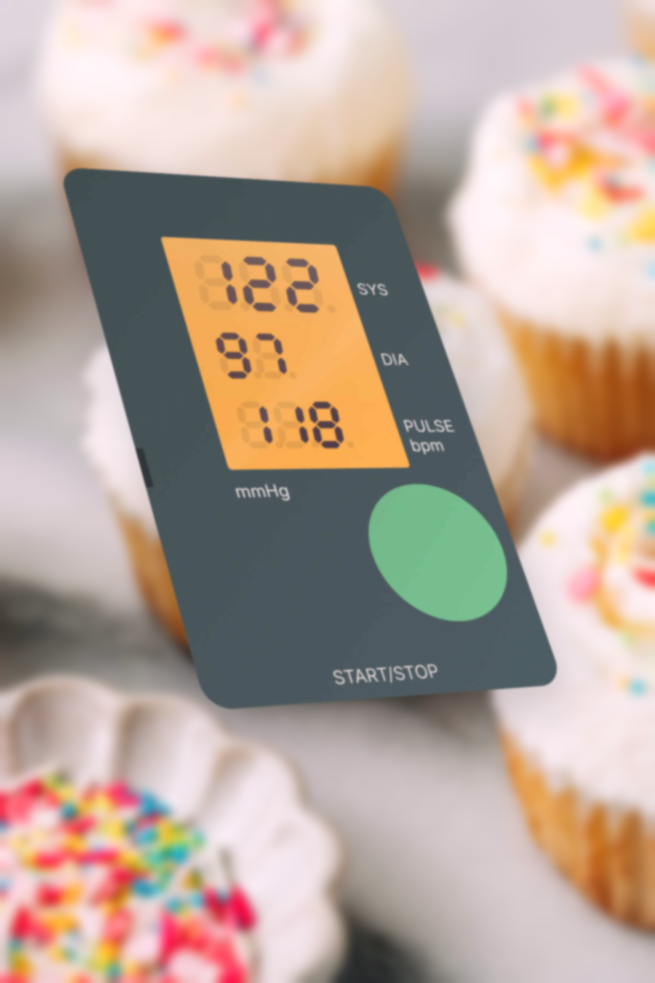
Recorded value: 97,mmHg
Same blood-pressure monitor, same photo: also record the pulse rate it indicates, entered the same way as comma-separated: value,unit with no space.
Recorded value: 118,bpm
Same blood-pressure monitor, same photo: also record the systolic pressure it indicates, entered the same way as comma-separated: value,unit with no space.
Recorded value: 122,mmHg
